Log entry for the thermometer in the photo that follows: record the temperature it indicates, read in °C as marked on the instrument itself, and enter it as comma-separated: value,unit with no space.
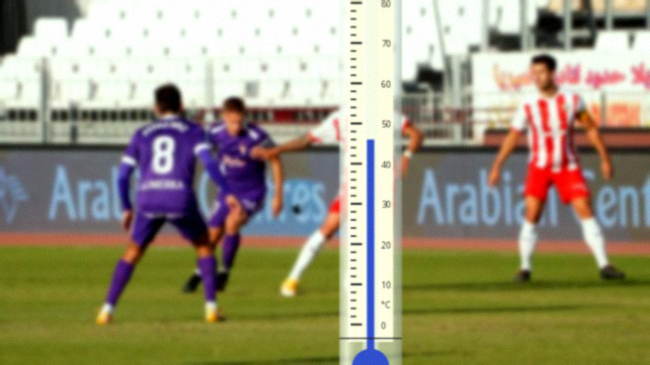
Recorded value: 46,°C
